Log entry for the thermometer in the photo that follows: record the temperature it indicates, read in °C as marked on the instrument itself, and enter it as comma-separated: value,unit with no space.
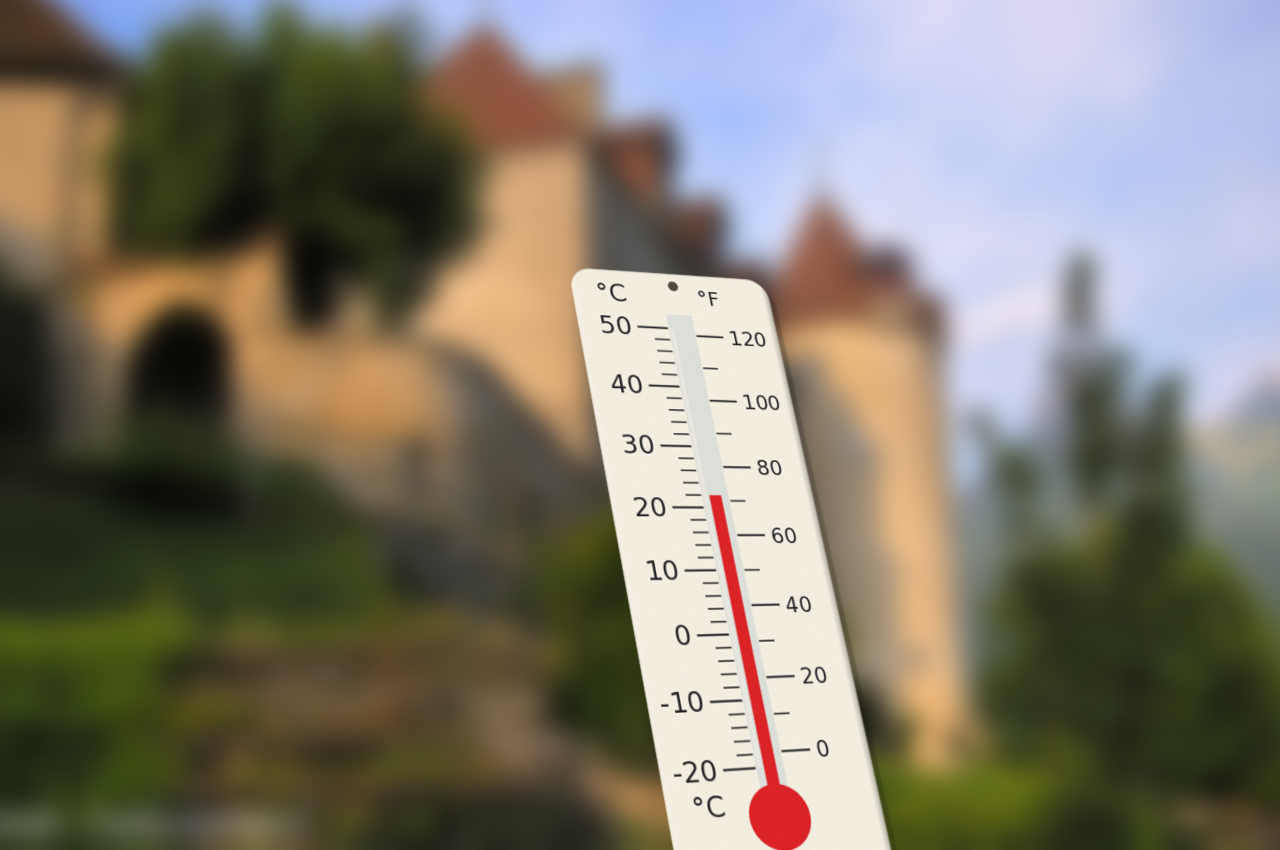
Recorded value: 22,°C
